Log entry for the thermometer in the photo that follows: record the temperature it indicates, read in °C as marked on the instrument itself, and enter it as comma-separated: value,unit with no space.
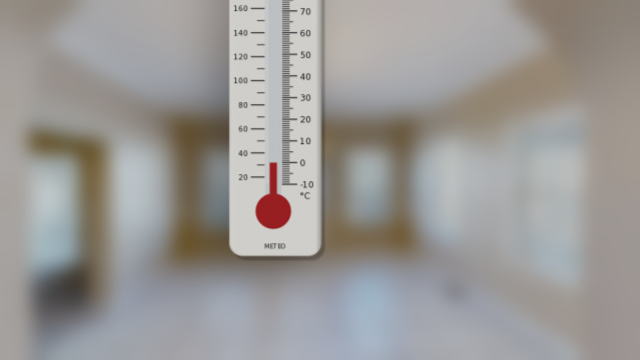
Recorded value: 0,°C
